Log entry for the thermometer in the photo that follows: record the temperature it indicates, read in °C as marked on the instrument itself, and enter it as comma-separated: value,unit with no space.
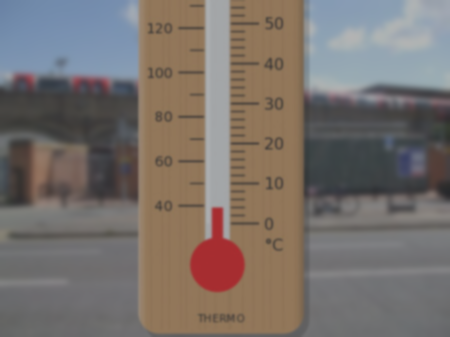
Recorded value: 4,°C
